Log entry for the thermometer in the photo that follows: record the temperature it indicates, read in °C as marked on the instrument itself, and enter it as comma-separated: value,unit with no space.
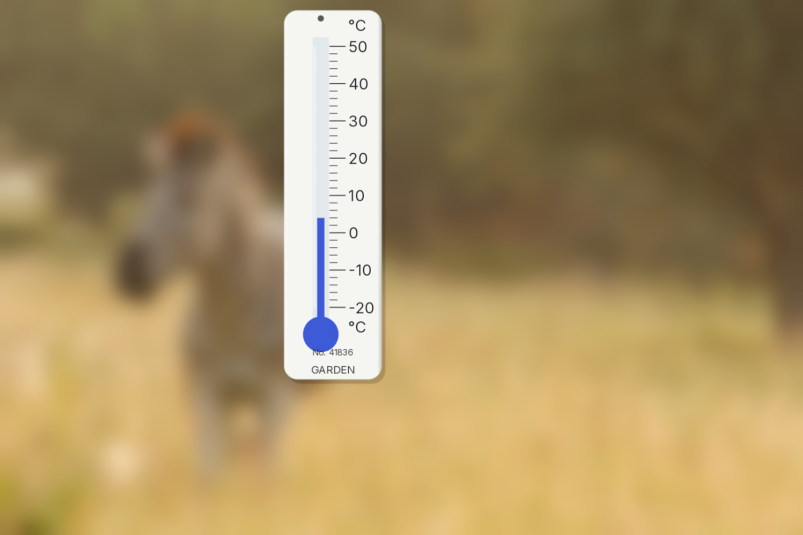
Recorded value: 4,°C
